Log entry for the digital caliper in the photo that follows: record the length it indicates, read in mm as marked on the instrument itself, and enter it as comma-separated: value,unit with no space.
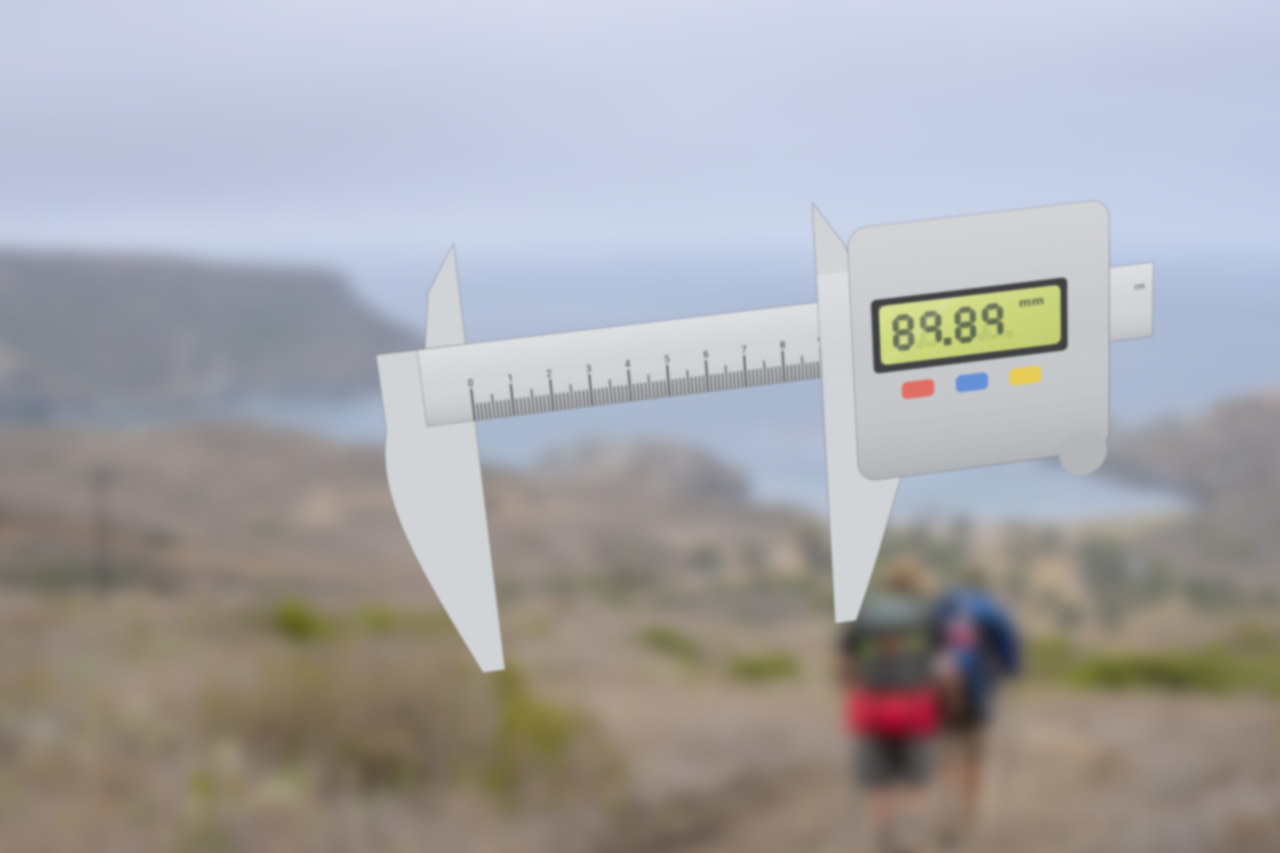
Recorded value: 89.89,mm
